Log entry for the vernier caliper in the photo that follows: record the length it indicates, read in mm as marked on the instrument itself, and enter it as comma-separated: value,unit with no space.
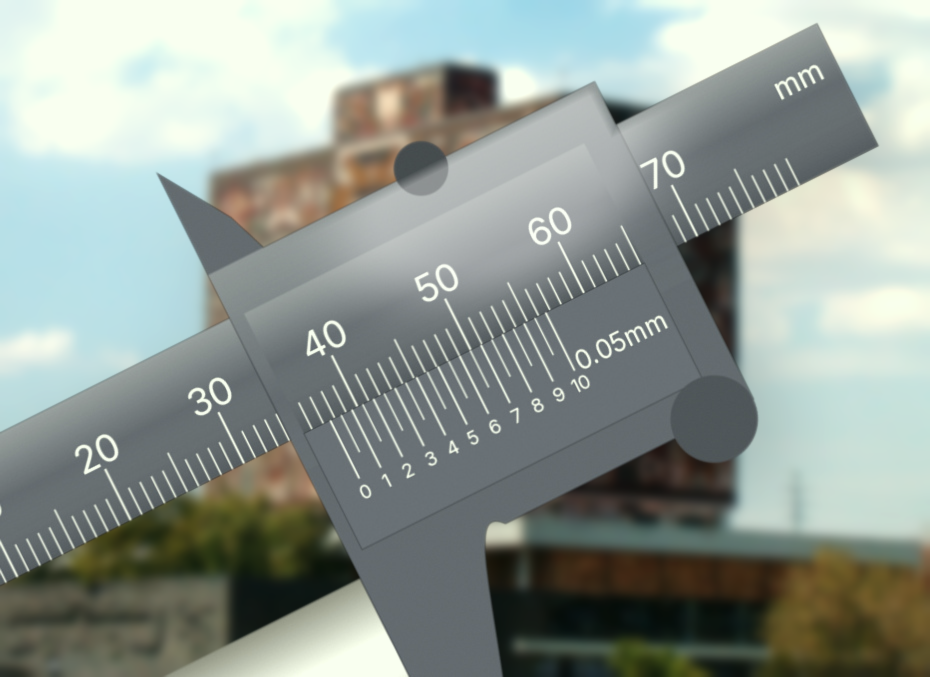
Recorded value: 37.6,mm
